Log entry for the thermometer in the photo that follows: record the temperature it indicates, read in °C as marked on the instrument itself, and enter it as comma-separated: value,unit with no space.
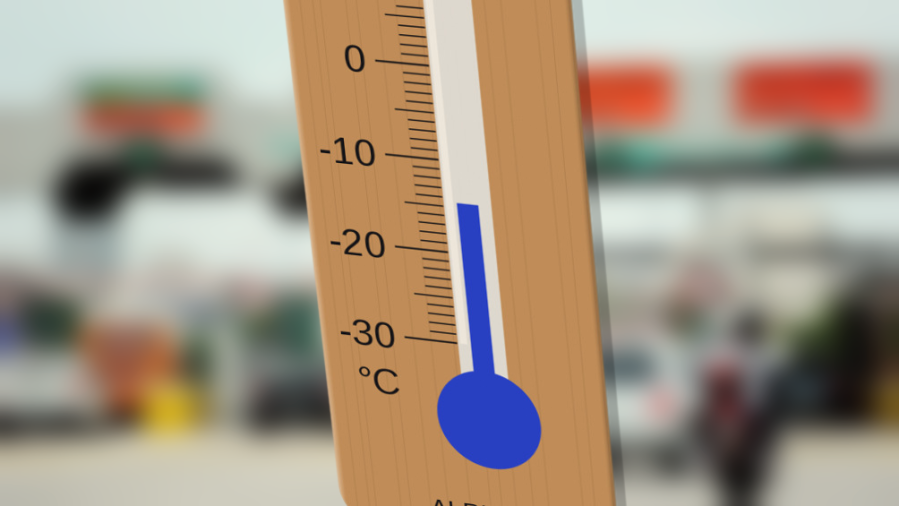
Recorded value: -14.5,°C
